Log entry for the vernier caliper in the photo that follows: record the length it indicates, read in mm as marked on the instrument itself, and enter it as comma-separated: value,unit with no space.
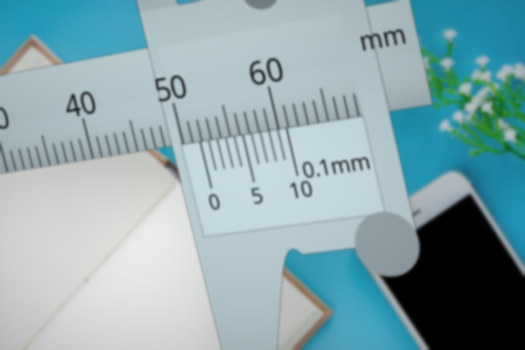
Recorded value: 51.8,mm
